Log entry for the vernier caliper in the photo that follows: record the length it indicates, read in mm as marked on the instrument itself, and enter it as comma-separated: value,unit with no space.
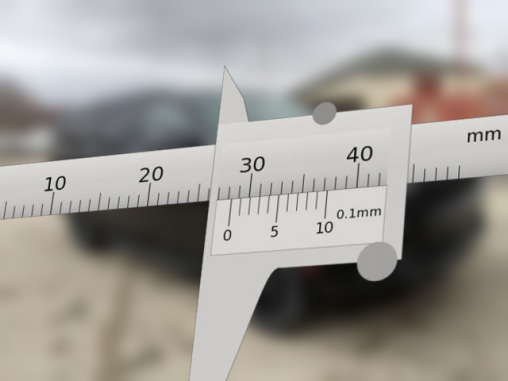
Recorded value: 28.3,mm
